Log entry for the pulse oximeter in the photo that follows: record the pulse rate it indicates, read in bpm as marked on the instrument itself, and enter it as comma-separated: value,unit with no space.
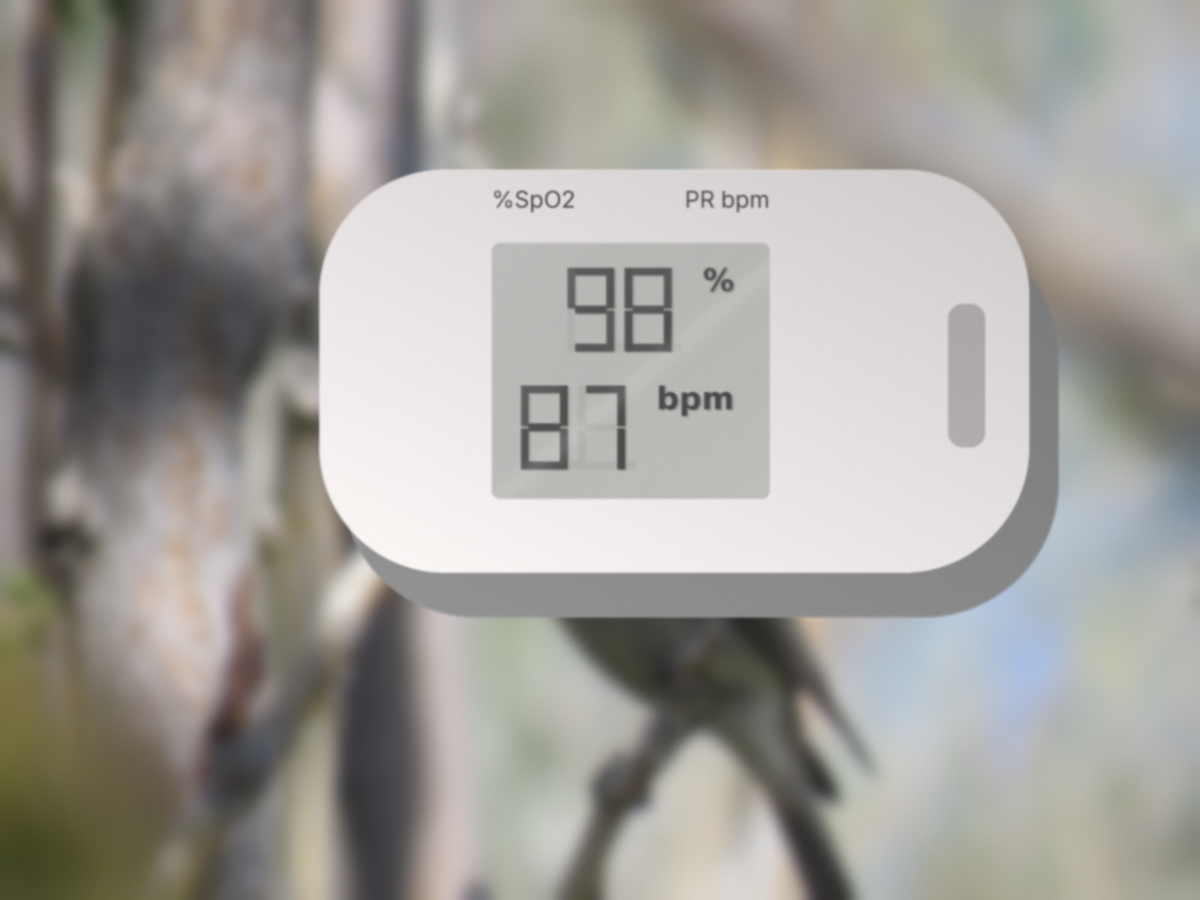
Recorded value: 87,bpm
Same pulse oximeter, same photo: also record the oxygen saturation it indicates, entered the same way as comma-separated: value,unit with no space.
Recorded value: 98,%
